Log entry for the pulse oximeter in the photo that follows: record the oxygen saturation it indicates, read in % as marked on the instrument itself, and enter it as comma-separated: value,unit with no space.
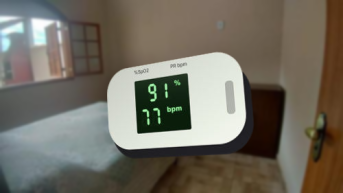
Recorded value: 91,%
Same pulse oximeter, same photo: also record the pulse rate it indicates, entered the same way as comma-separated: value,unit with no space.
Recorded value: 77,bpm
